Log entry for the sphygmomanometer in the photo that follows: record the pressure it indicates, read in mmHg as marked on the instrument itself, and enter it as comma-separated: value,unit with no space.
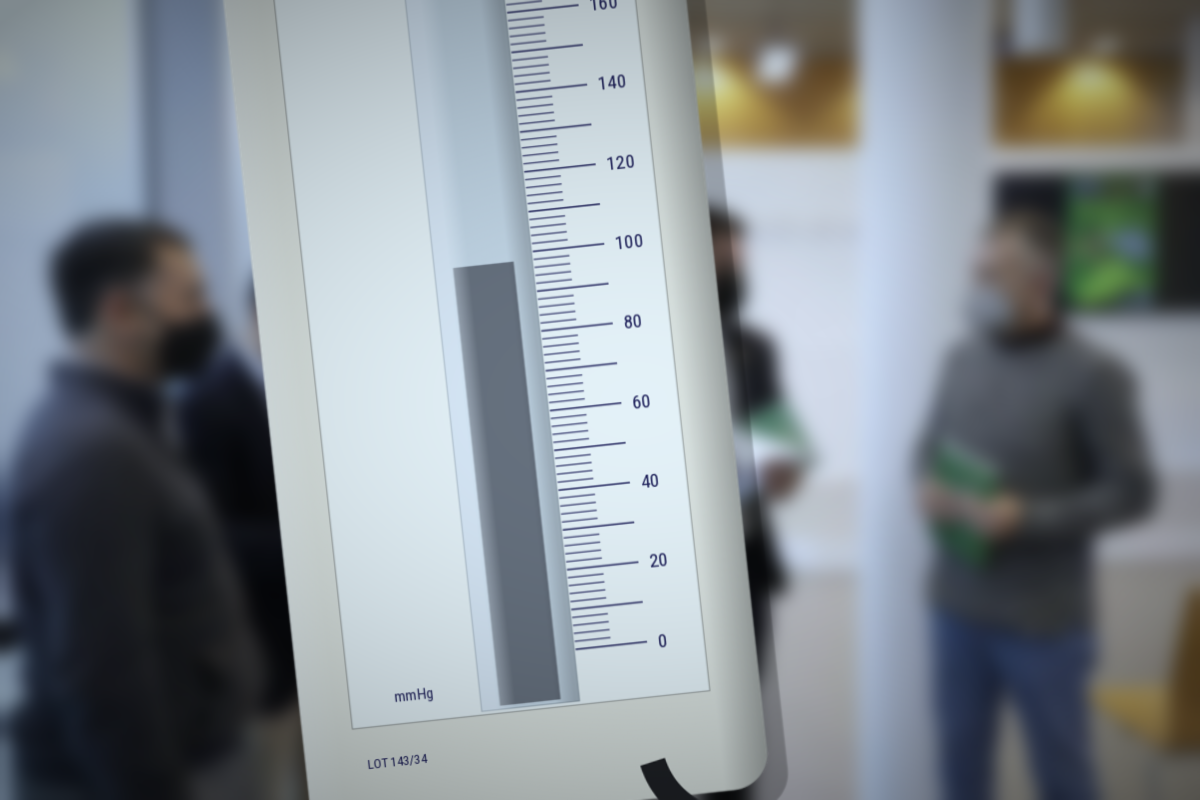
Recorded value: 98,mmHg
